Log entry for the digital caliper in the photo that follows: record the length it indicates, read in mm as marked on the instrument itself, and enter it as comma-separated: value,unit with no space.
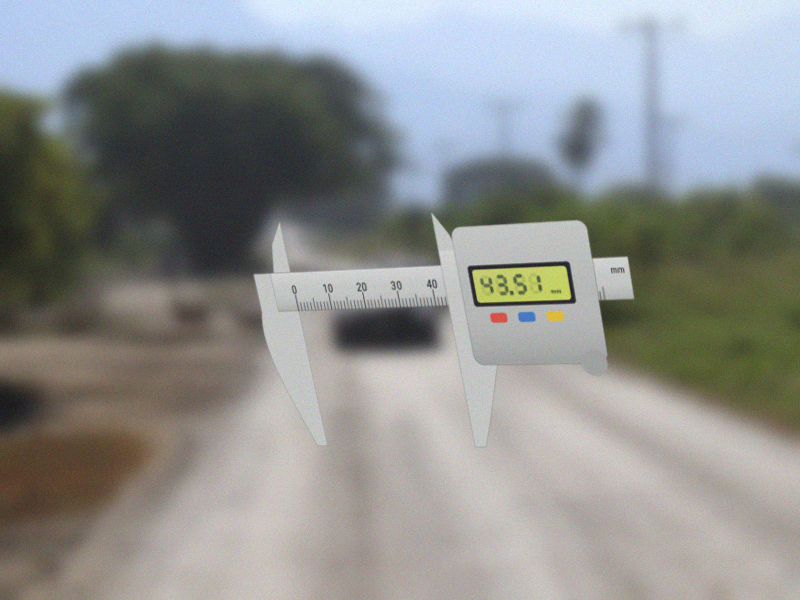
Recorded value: 43.51,mm
